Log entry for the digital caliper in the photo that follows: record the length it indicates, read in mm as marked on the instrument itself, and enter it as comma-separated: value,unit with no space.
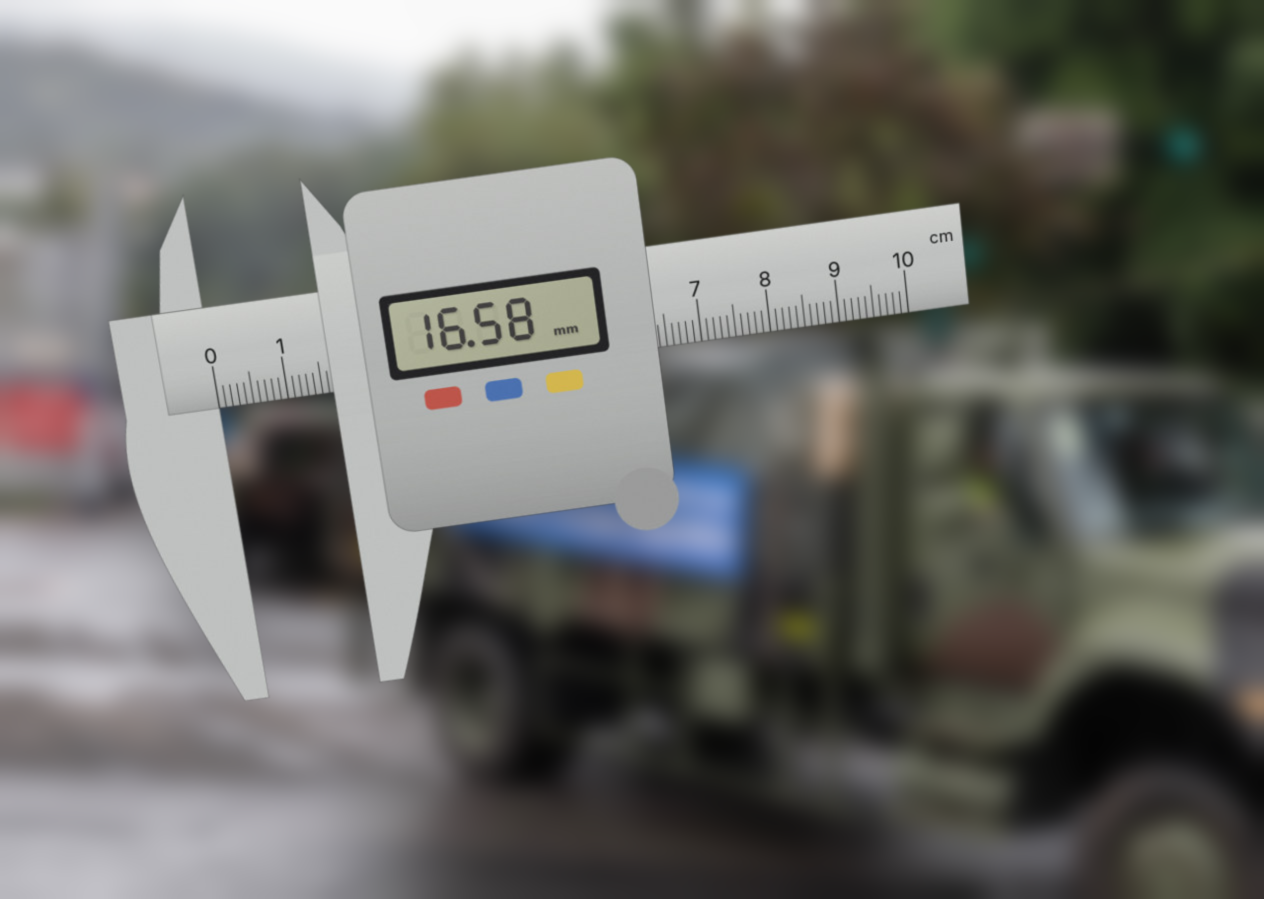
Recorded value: 16.58,mm
